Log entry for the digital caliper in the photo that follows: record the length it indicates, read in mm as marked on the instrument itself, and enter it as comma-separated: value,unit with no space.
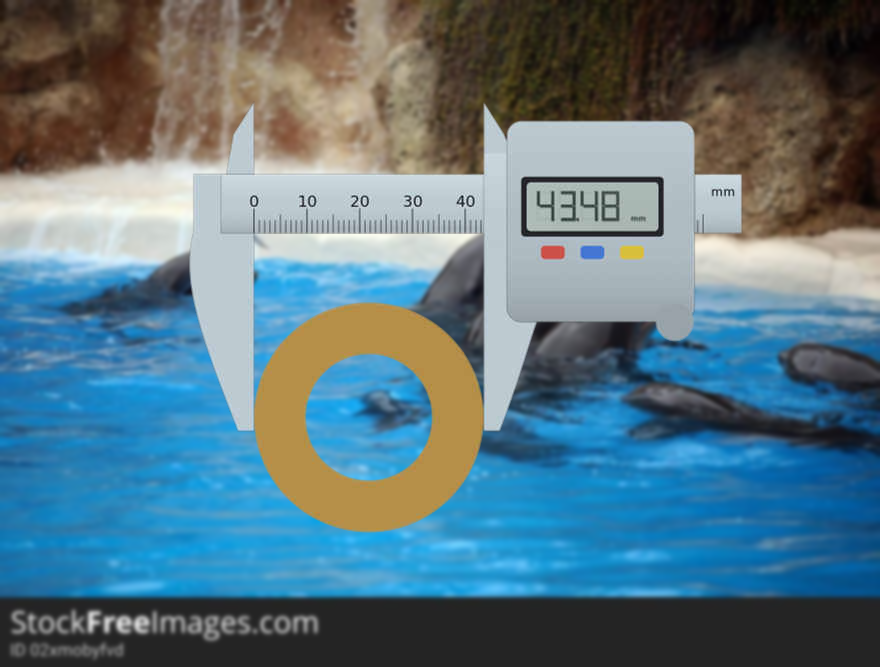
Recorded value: 43.48,mm
